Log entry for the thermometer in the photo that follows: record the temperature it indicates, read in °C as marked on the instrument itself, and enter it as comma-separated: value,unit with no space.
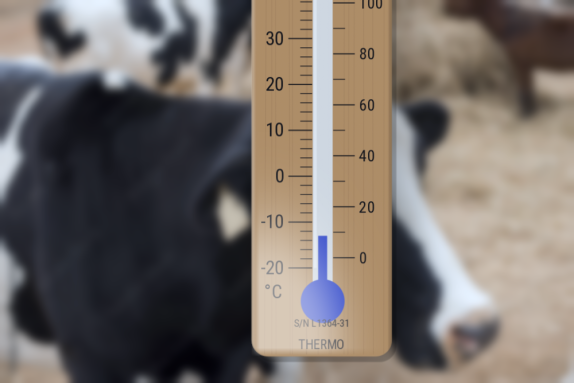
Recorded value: -13,°C
